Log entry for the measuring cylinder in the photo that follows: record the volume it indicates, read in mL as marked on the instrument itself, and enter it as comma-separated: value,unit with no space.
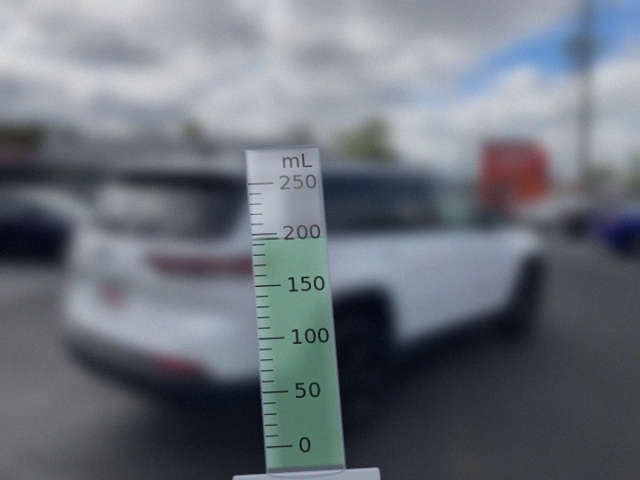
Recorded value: 195,mL
